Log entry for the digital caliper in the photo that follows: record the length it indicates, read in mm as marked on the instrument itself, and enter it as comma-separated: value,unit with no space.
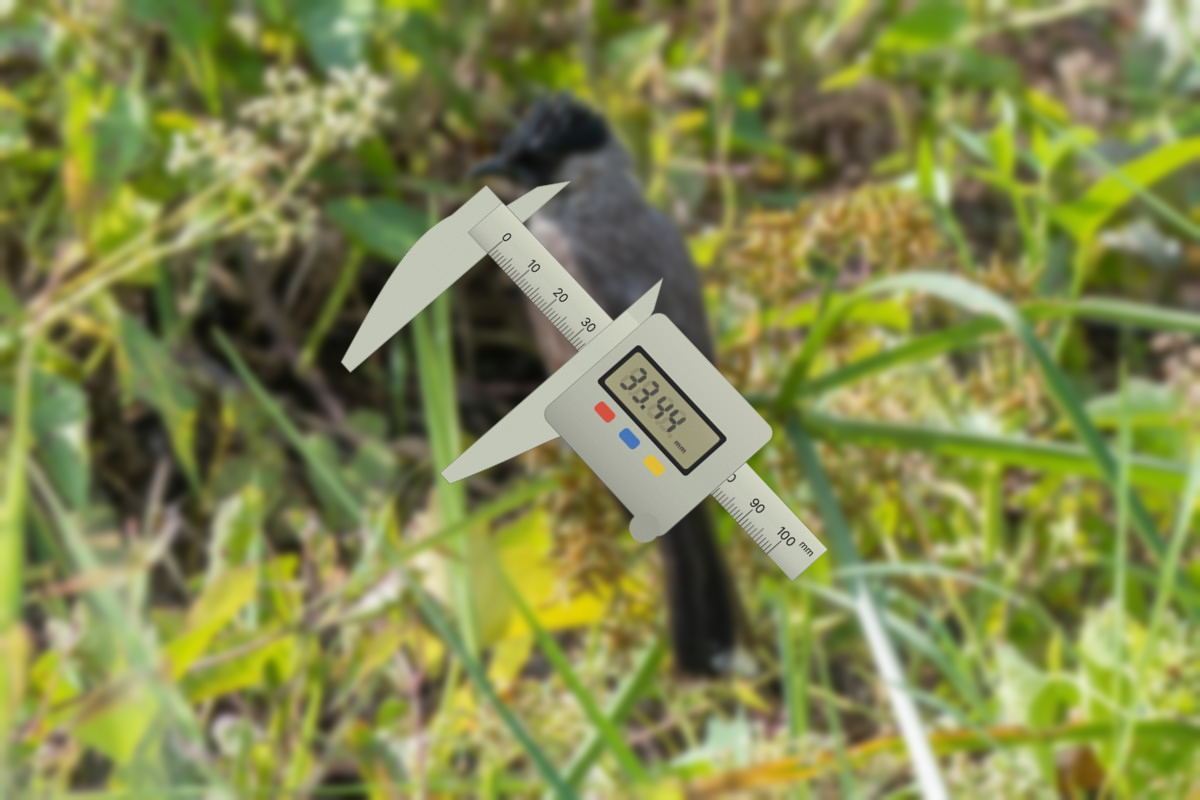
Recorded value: 33.44,mm
